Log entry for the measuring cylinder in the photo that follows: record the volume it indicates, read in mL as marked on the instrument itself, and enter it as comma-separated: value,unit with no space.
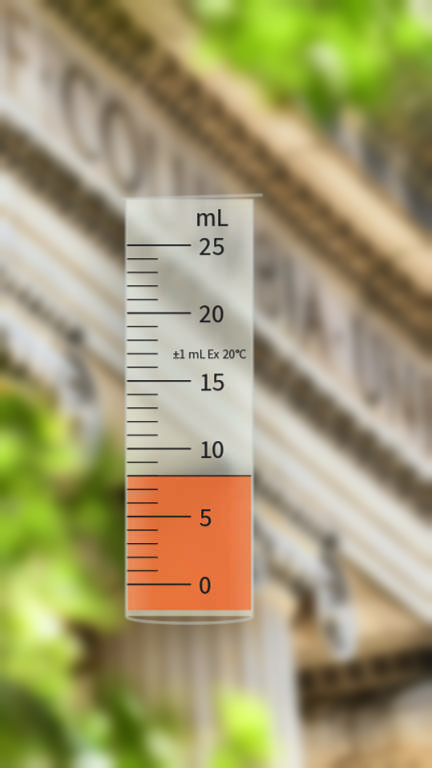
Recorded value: 8,mL
